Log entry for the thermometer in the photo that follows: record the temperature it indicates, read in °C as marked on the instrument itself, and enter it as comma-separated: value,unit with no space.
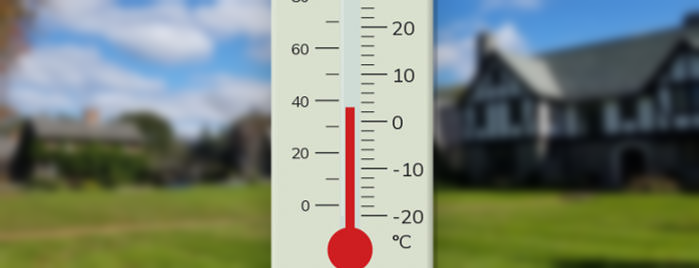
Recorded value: 3,°C
